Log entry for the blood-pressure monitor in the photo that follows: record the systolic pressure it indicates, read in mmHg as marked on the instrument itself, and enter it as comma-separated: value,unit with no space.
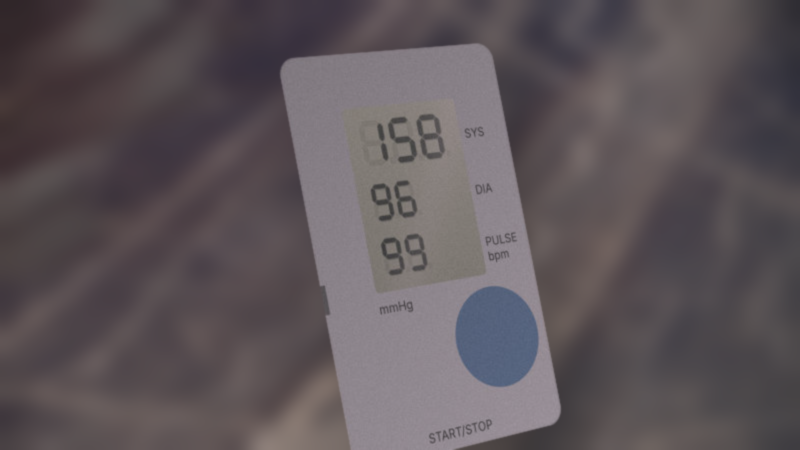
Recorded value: 158,mmHg
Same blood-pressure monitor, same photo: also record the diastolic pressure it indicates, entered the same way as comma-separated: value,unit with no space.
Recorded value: 96,mmHg
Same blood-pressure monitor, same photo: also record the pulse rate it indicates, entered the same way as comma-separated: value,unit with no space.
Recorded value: 99,bpm
